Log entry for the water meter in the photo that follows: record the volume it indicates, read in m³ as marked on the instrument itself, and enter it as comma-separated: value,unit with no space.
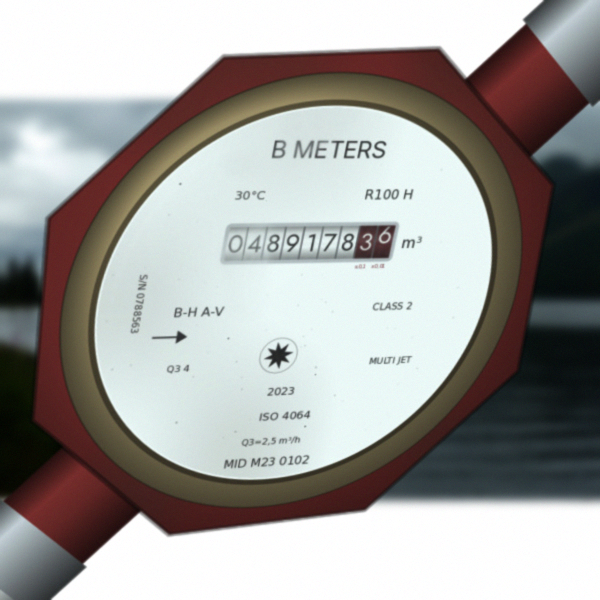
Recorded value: 489178.36,m³
